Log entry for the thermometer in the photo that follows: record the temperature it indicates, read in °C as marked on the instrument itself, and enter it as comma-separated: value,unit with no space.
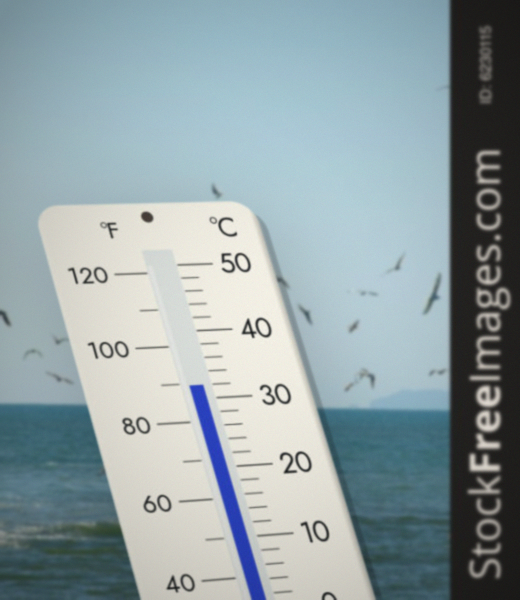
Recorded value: 32,°C
